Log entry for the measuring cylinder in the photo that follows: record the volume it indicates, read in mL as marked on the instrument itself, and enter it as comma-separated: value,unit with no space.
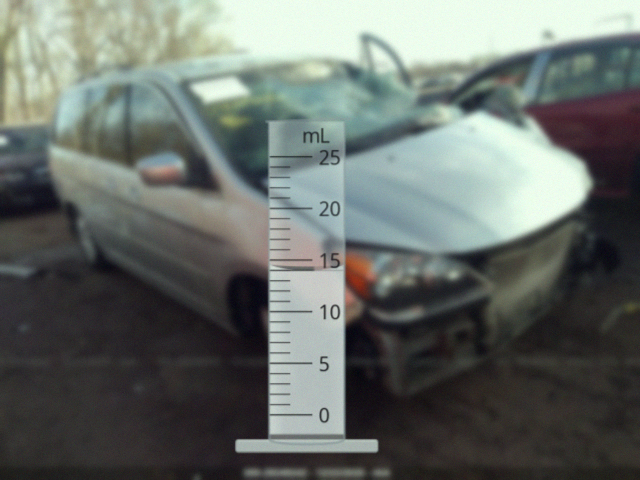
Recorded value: 14,mL
